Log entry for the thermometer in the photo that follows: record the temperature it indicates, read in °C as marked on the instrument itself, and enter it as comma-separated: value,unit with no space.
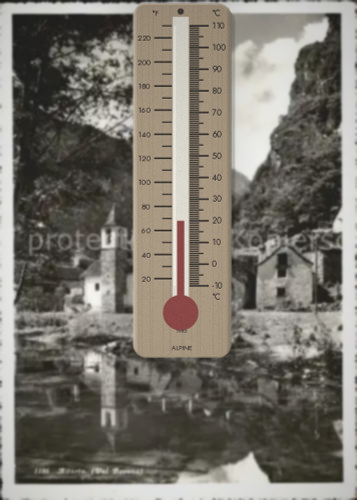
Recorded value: 20,°C
